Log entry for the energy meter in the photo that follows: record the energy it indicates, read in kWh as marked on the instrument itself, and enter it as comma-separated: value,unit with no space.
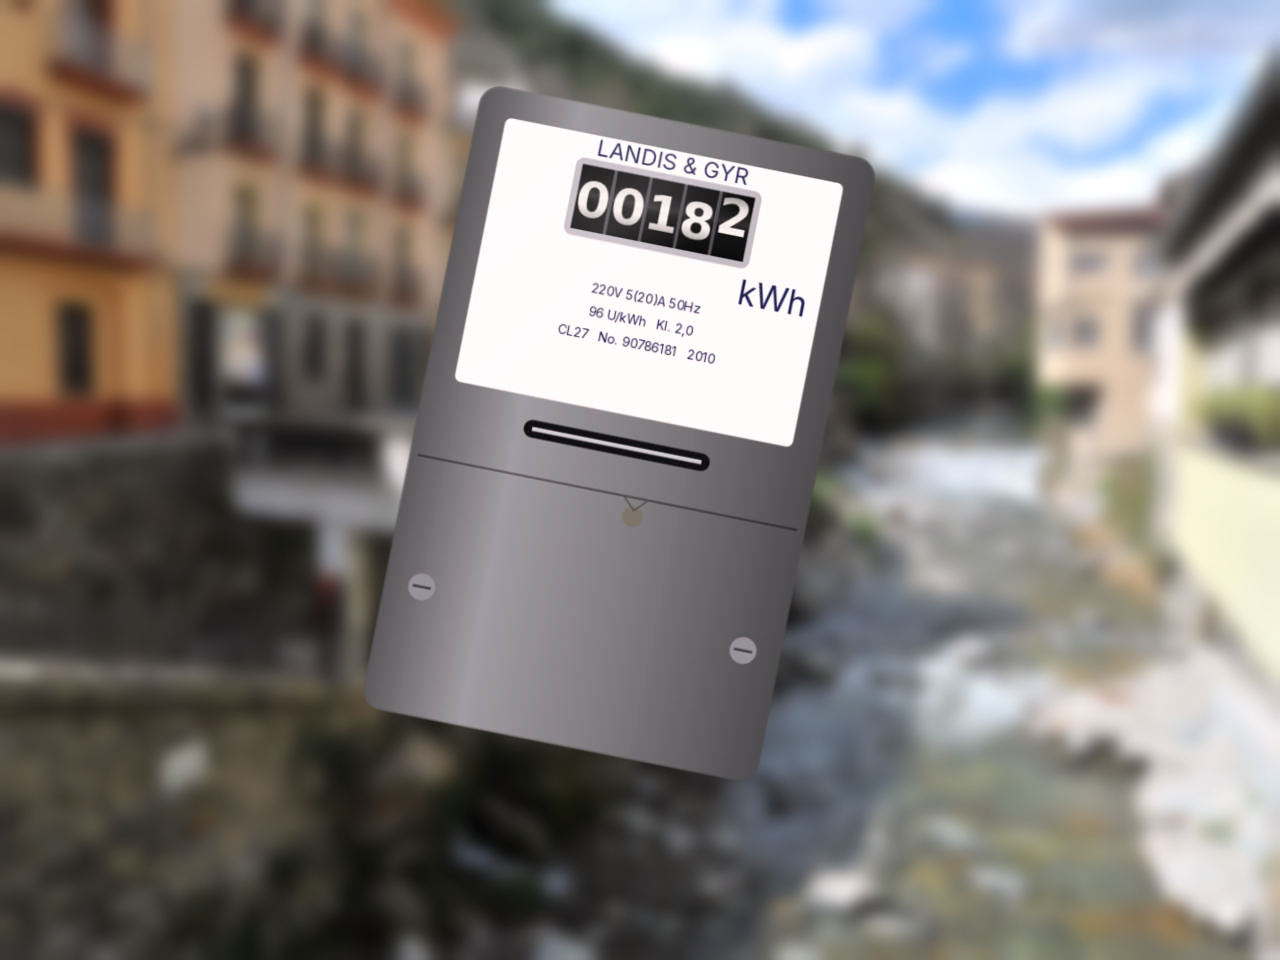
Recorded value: 182,kWh
